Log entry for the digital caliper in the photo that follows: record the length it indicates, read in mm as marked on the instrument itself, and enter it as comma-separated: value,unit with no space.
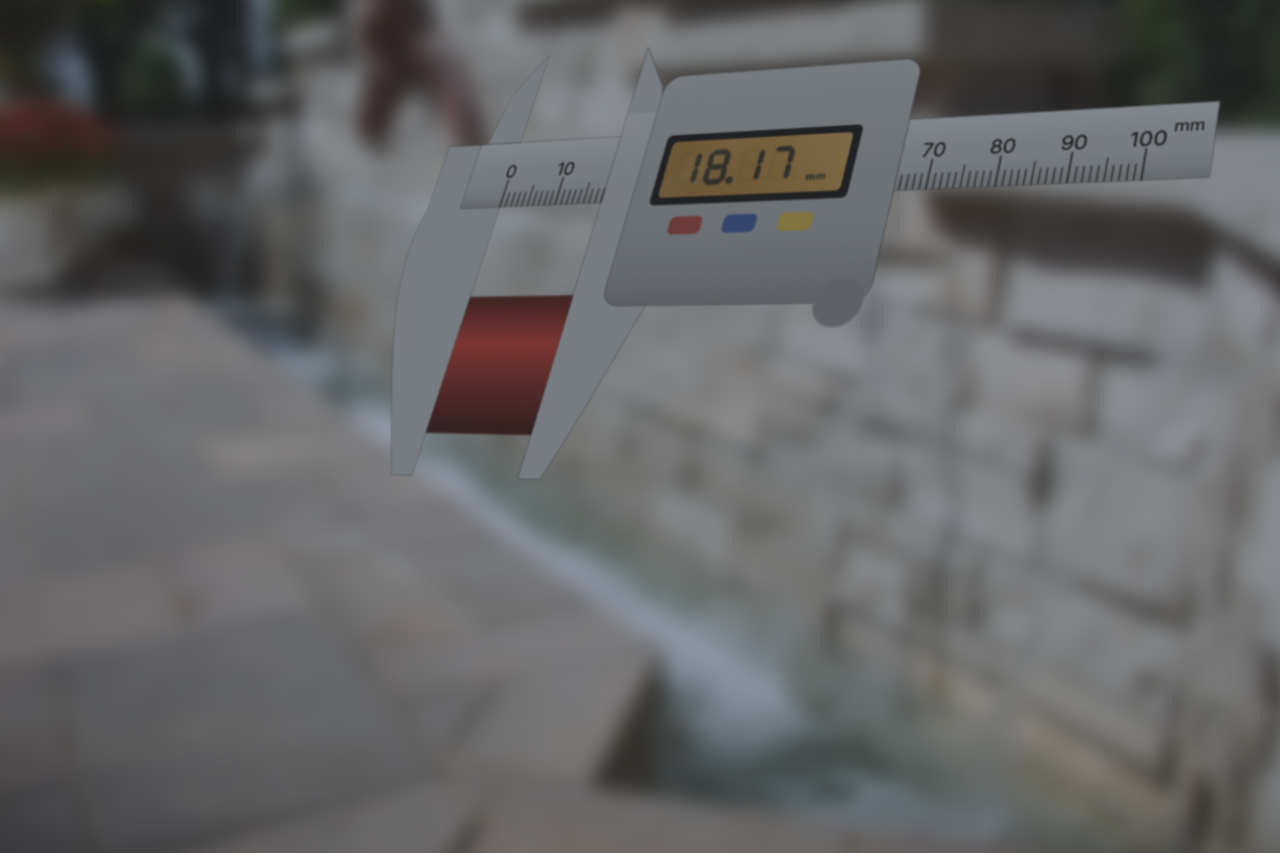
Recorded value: 18.17,mm
